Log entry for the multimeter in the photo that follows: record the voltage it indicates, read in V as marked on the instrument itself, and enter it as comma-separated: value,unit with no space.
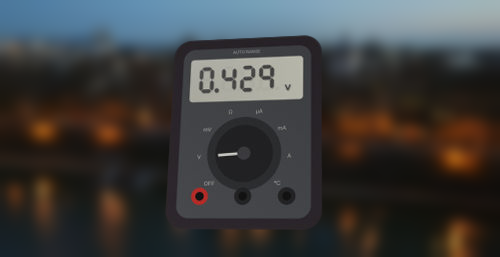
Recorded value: 0.429,V
